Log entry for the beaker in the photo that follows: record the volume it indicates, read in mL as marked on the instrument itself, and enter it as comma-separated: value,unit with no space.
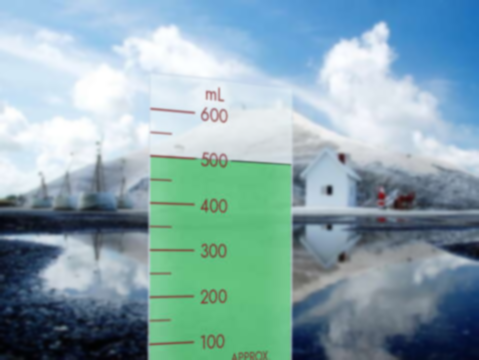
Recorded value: 500,mL
